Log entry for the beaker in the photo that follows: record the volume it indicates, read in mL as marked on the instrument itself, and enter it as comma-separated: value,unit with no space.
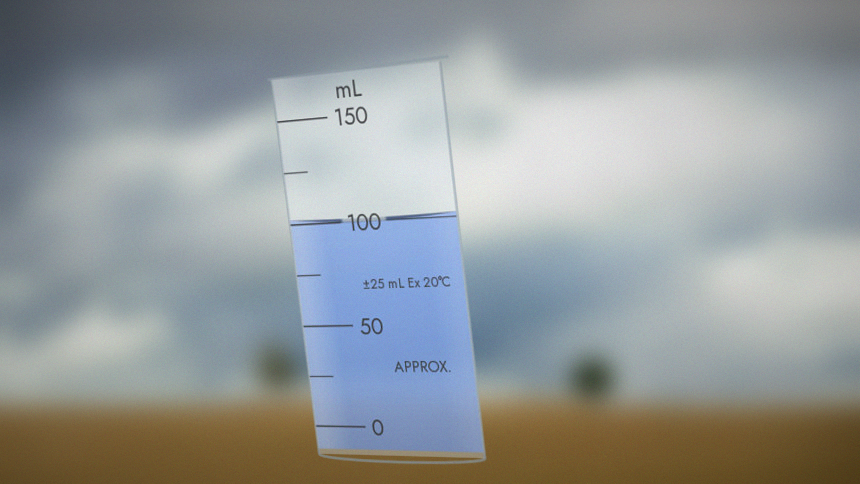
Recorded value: 100,mL
